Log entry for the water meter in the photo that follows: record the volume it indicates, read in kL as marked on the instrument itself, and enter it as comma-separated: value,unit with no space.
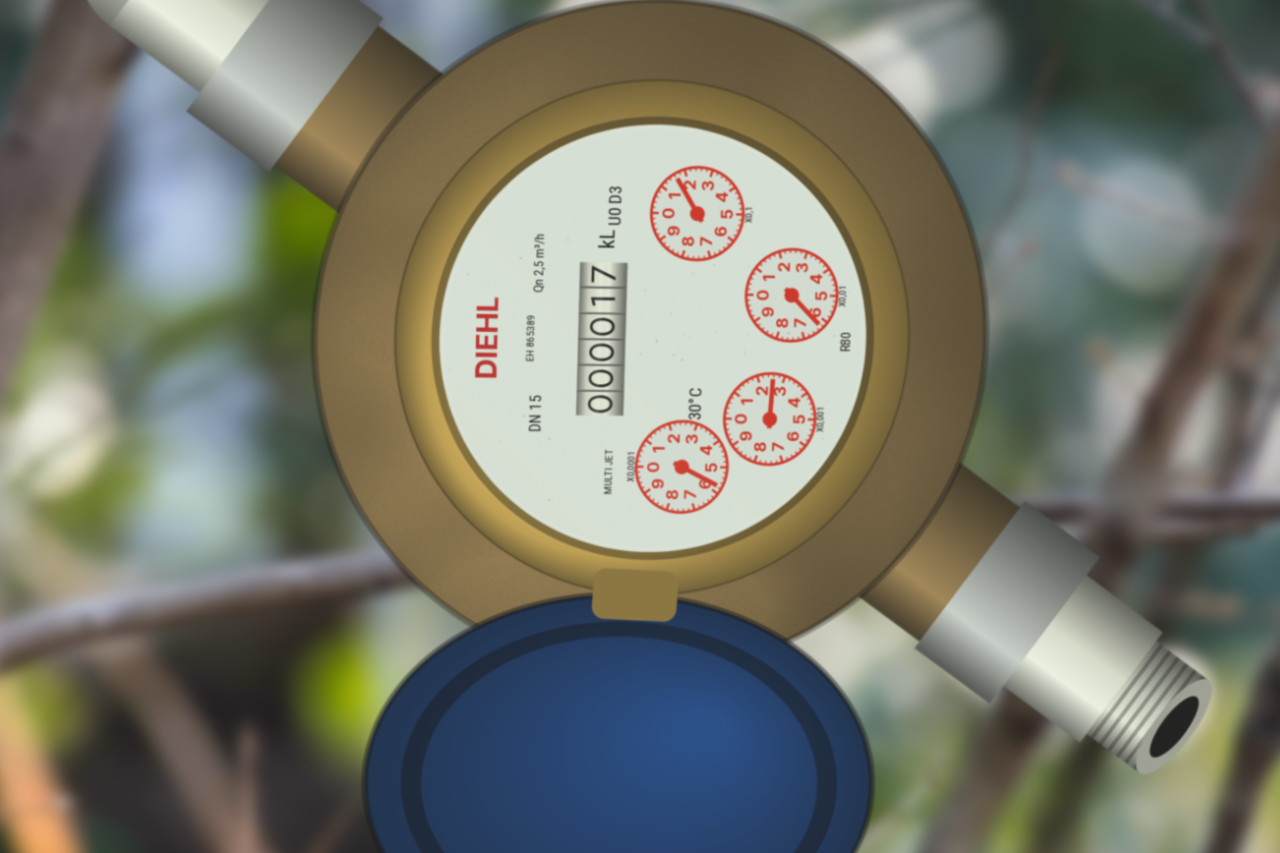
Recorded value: 17.1625,kL
